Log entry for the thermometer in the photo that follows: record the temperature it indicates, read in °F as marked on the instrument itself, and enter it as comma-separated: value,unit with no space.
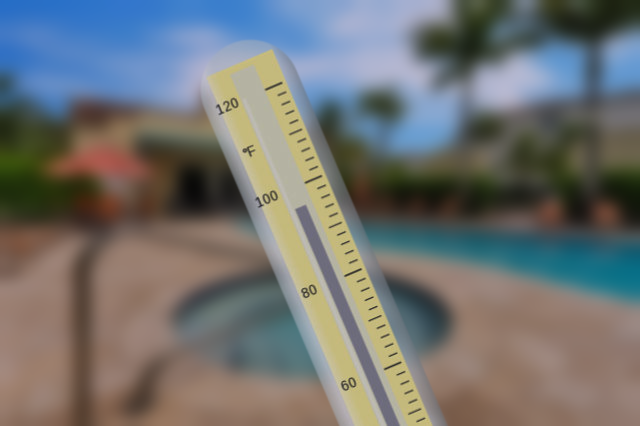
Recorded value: 96,°F
